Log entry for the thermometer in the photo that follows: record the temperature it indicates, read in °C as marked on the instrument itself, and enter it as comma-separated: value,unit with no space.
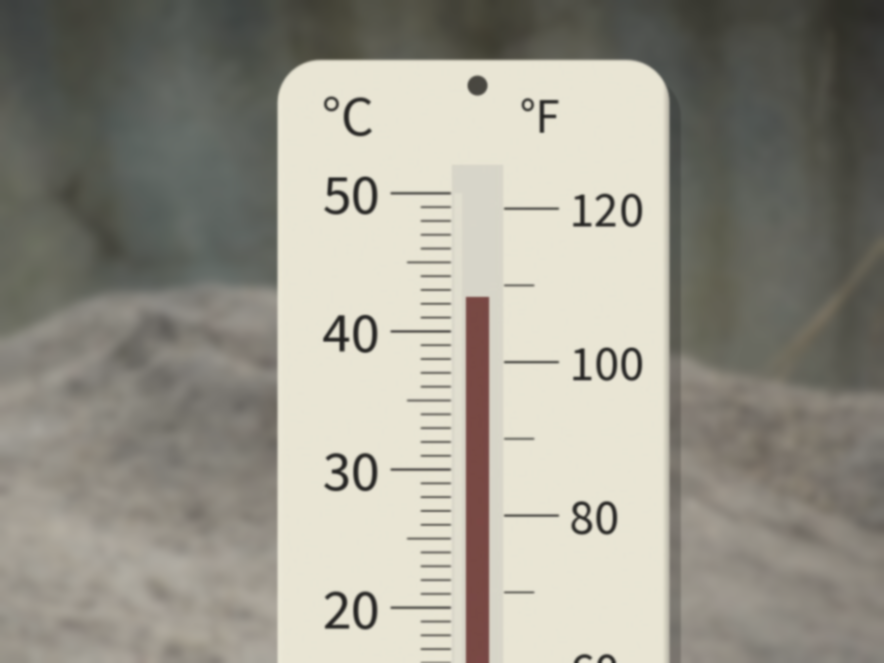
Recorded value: 42.5,°C
